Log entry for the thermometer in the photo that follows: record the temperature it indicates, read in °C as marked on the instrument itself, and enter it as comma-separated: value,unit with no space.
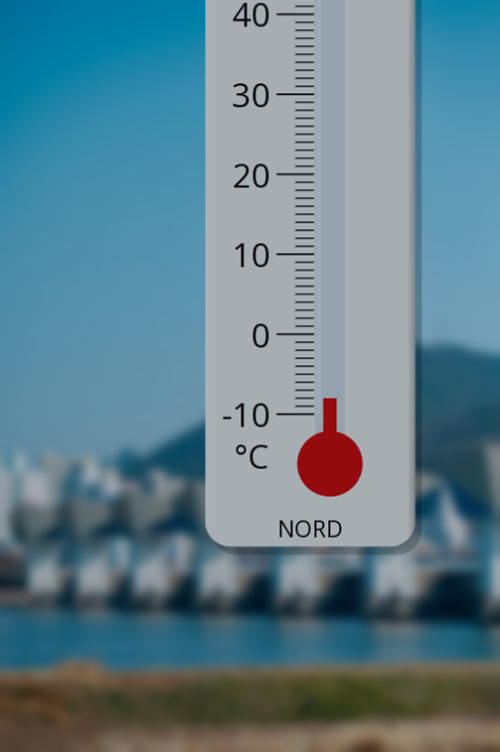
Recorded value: -8,°C
